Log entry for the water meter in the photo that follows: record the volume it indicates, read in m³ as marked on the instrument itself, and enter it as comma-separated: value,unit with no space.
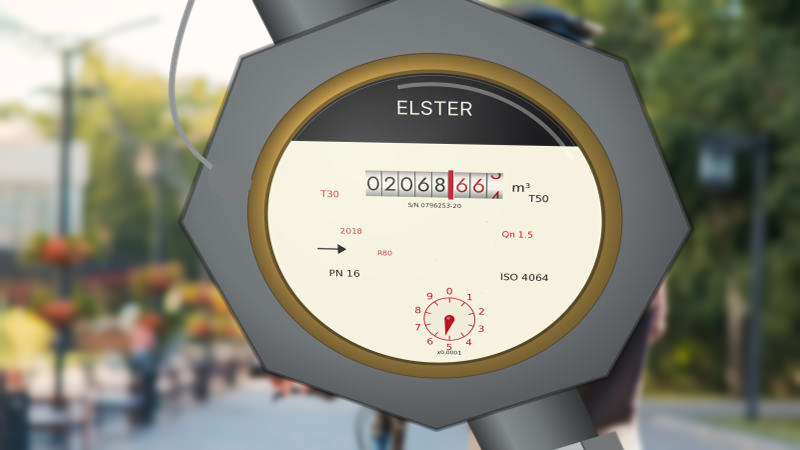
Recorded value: 2068.6635,m³
